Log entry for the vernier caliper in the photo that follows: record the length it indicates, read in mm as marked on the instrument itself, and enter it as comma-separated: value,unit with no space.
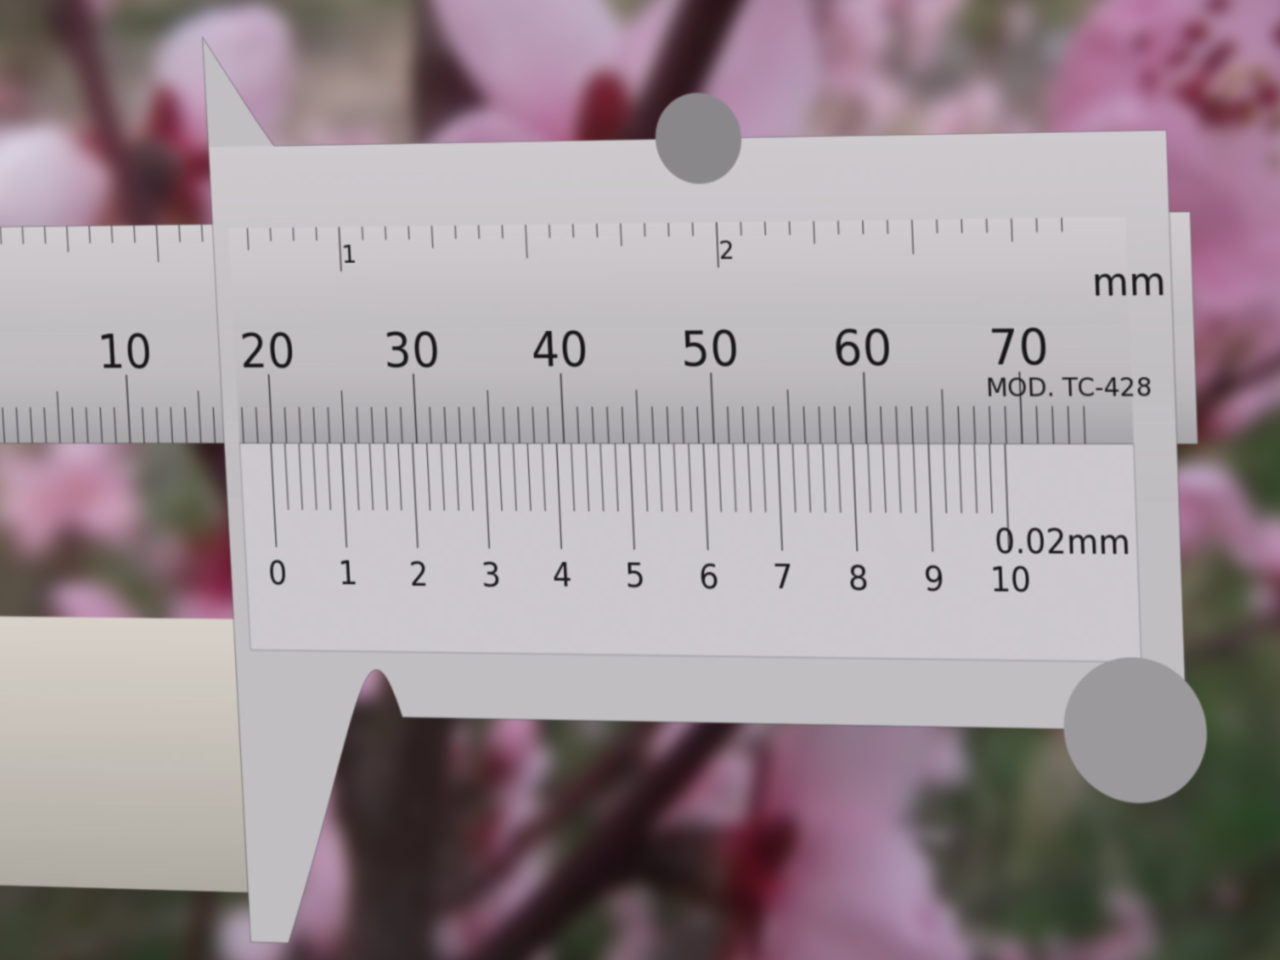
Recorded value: 19.9,mm
